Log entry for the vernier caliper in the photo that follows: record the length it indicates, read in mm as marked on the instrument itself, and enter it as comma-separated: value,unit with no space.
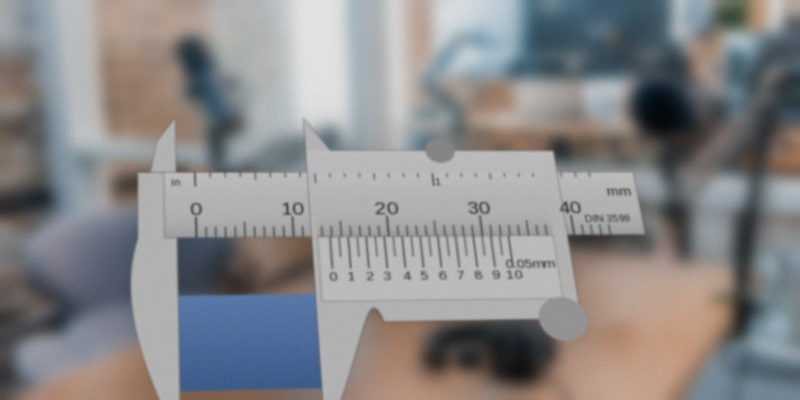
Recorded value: 13.8,mm
